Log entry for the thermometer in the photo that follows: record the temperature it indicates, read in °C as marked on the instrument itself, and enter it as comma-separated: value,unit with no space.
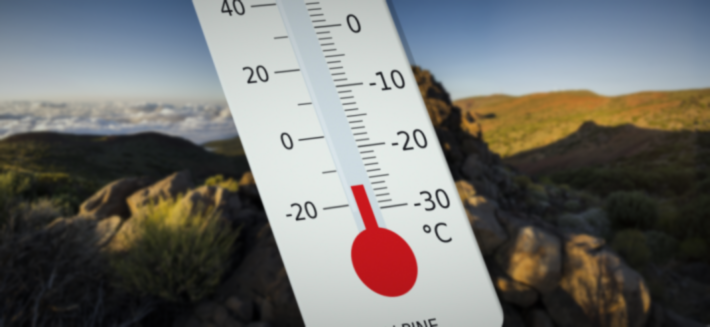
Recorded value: -26,°C
